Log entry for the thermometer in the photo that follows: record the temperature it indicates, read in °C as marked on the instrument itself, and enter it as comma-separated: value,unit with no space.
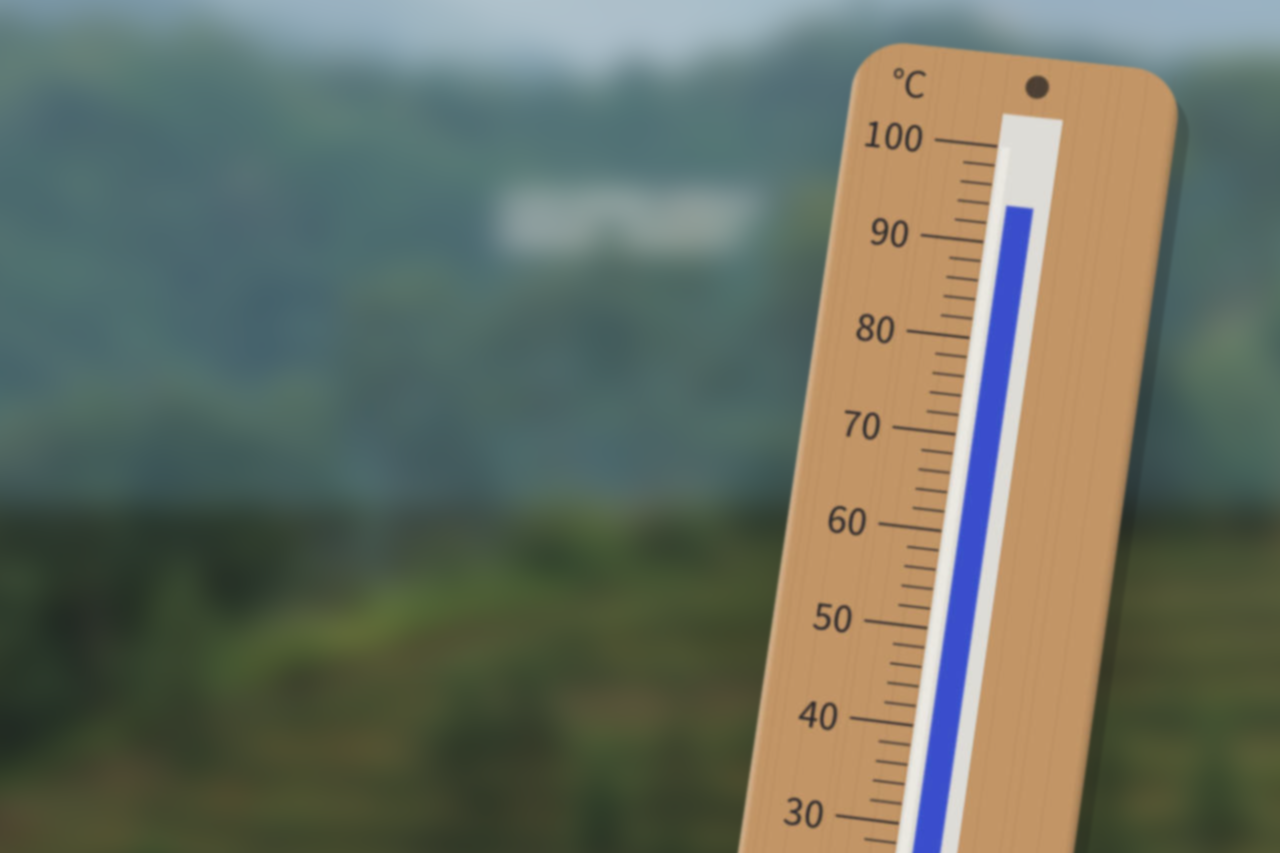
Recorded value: 94,°C
